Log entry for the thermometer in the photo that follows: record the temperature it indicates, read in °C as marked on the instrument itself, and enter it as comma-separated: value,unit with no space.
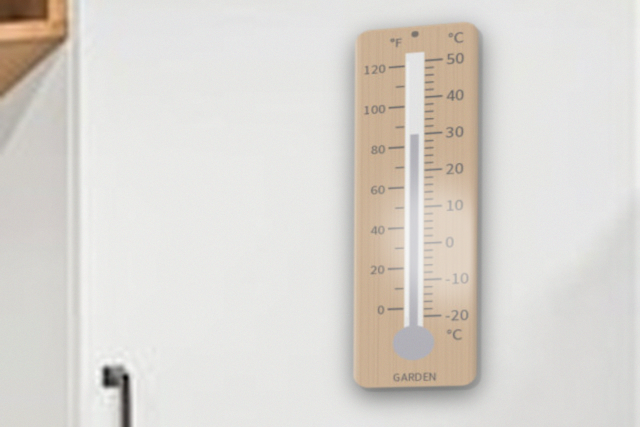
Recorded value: 30,°C
